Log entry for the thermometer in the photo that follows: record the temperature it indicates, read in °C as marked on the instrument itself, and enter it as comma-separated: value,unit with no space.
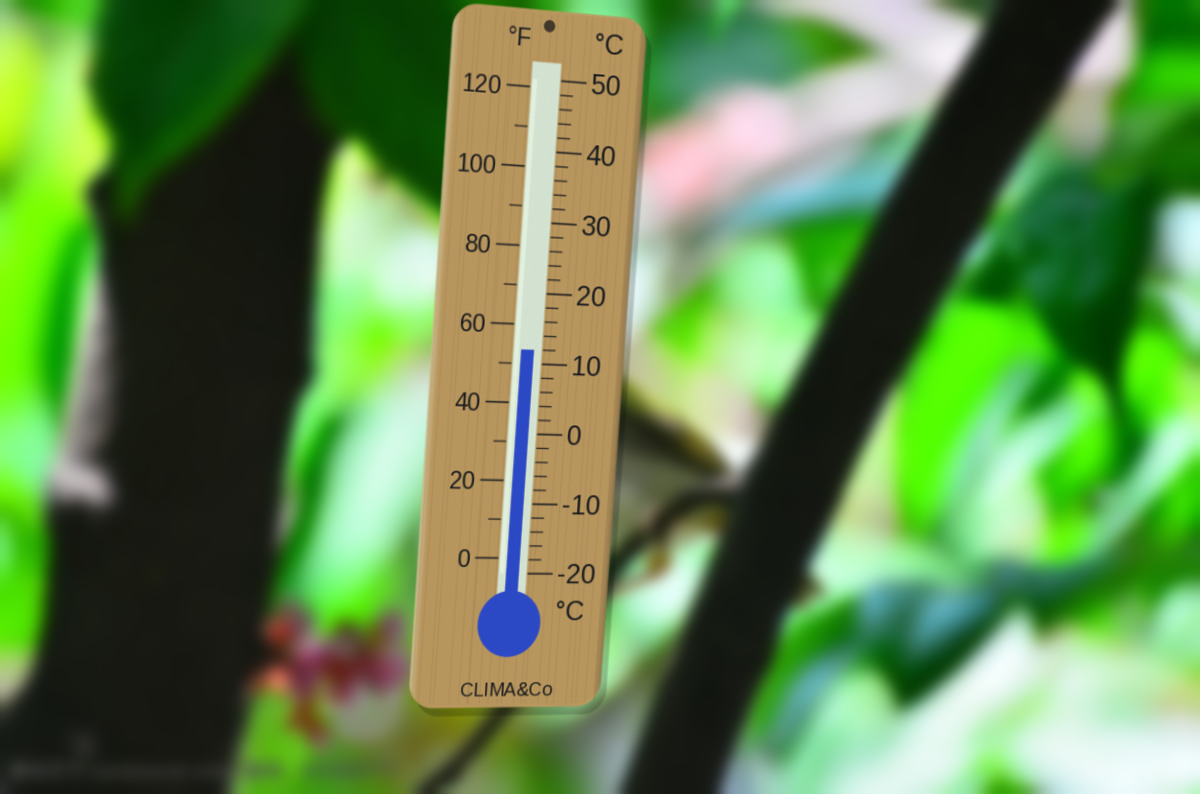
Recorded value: 12,°C
